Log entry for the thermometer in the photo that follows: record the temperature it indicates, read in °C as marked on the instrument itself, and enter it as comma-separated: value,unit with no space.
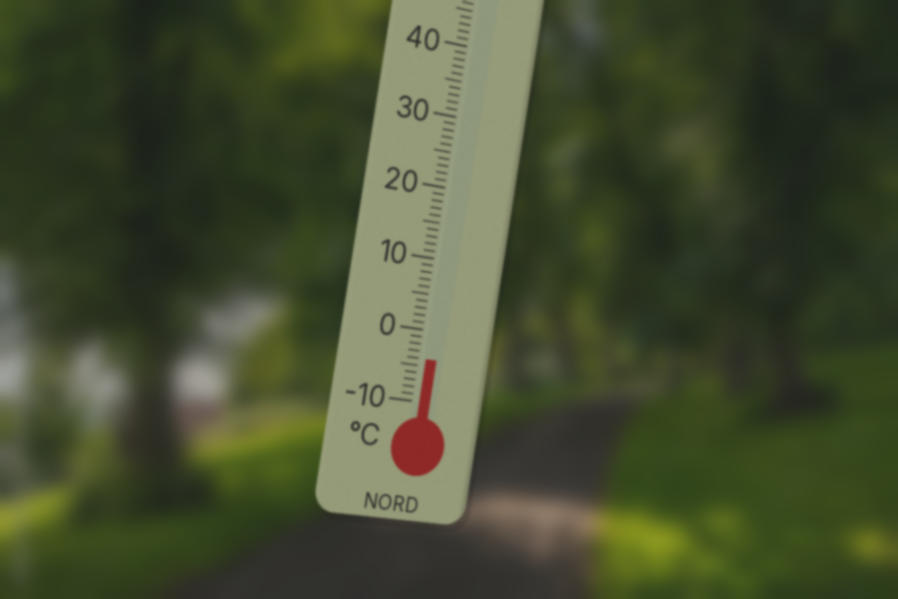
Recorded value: -4,°C
